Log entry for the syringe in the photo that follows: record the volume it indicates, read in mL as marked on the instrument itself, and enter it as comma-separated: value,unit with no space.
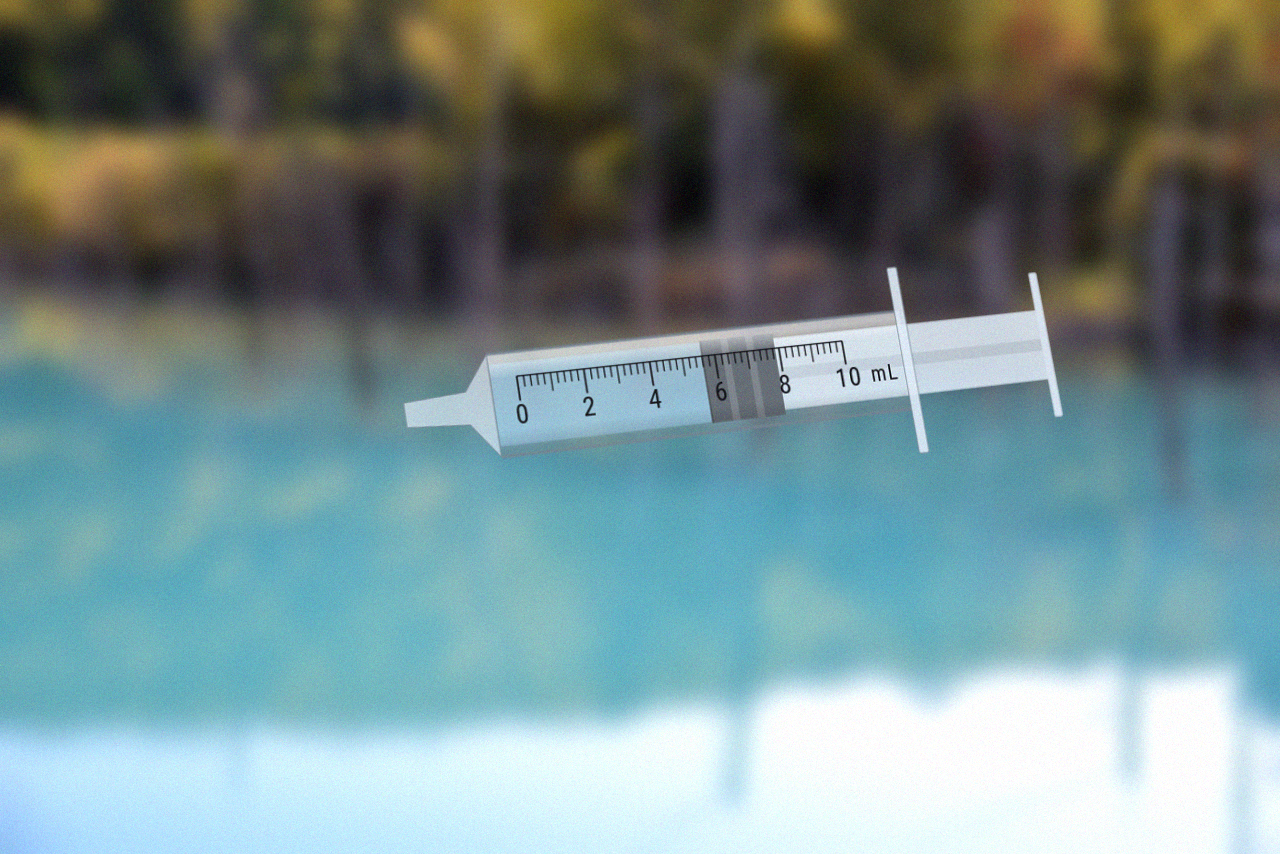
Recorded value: 5.6,mL
